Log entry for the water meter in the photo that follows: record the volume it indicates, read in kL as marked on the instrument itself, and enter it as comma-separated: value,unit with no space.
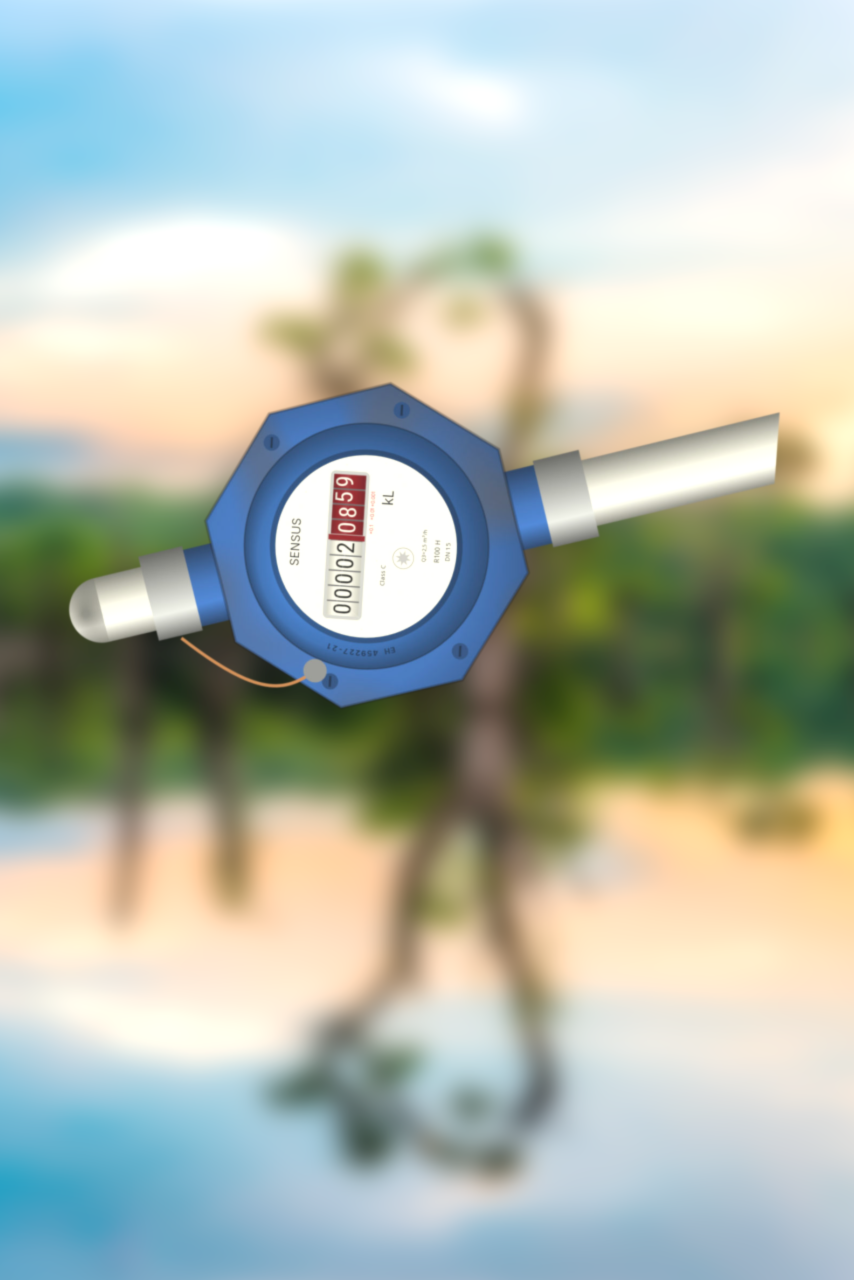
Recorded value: 2.0859,kL
